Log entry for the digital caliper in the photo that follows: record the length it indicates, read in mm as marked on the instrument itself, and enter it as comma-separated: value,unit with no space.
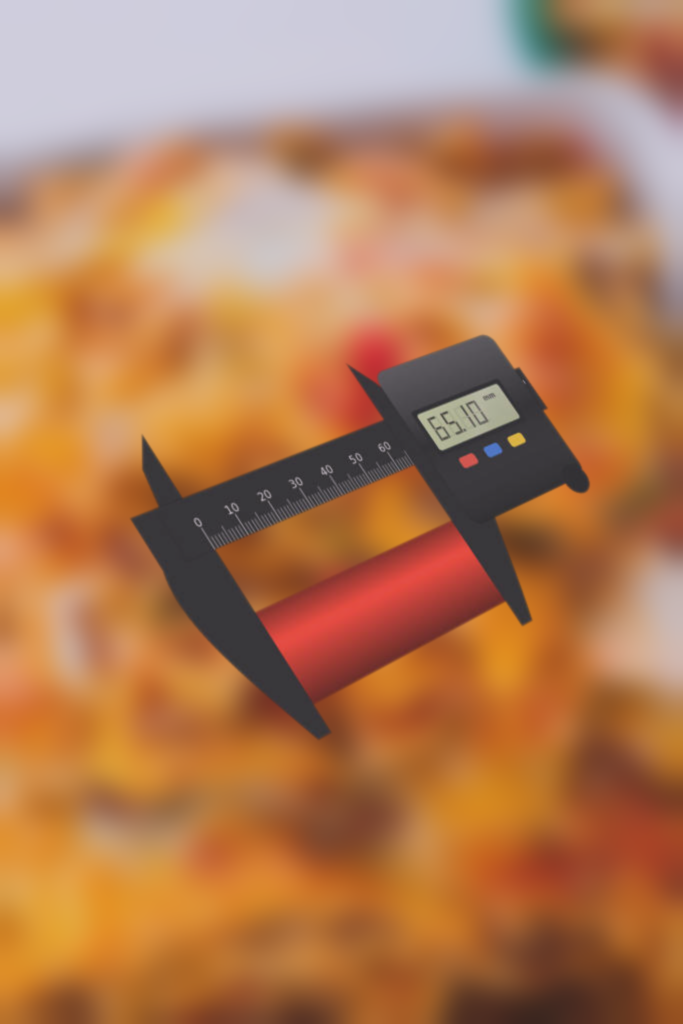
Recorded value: 65.10,mm
